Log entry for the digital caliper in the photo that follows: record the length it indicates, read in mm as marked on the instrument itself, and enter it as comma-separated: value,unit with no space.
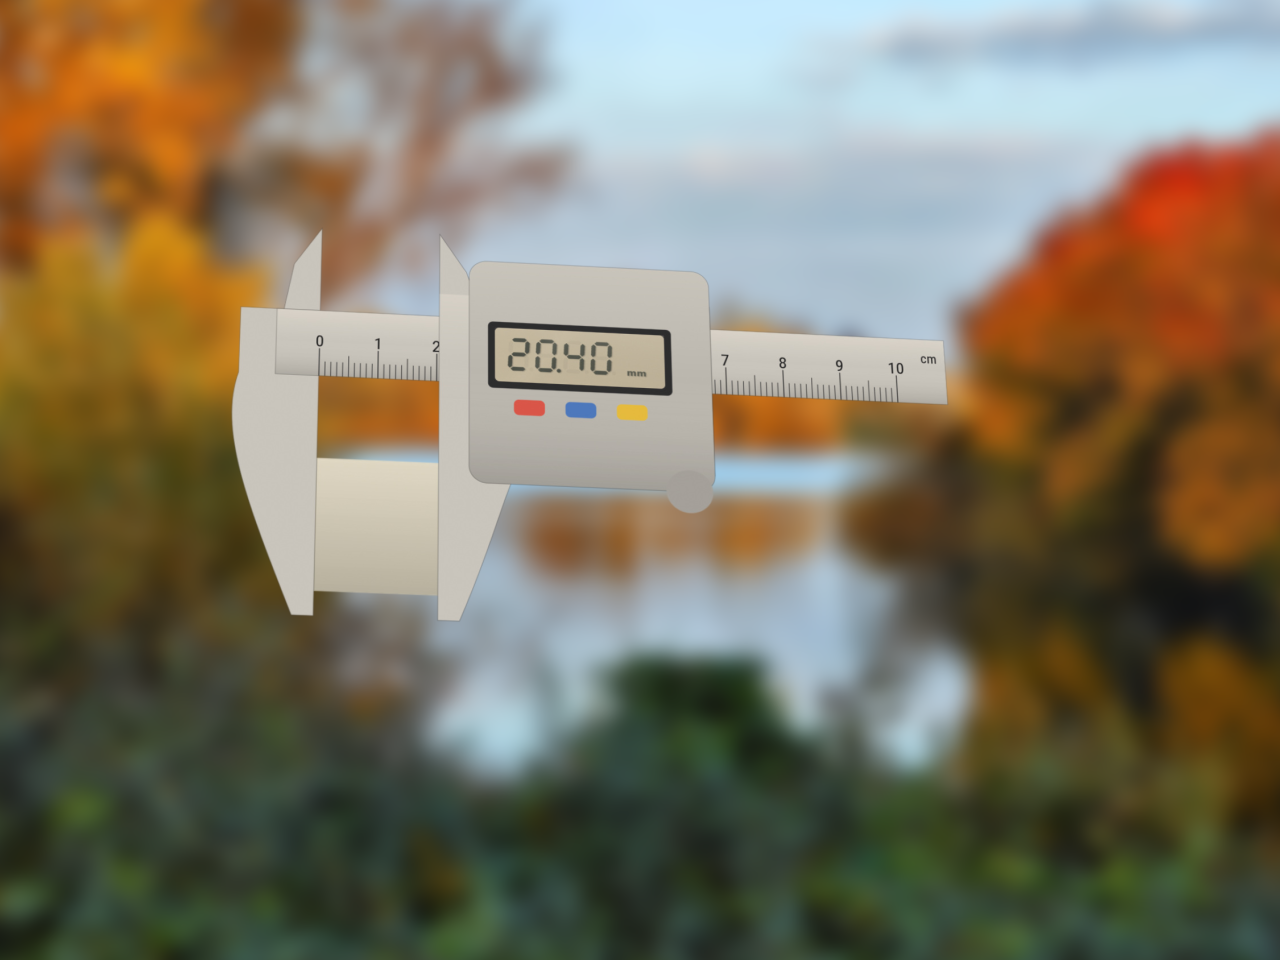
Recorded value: 20.40,mm
